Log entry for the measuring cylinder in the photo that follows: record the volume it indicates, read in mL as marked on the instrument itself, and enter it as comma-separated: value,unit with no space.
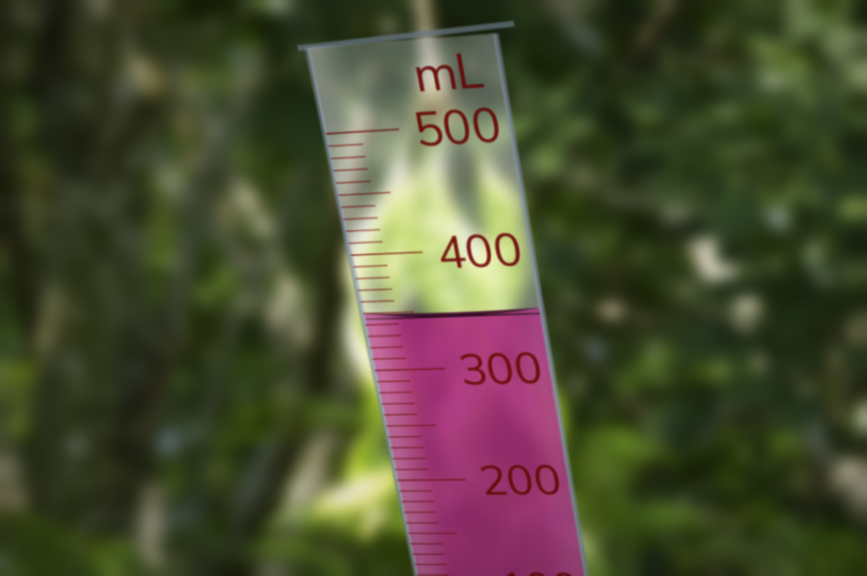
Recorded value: 345,mL
